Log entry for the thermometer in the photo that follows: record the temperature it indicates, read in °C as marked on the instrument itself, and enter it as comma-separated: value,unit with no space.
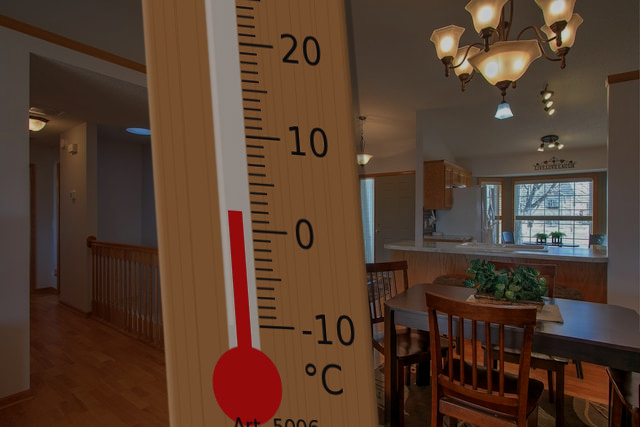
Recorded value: 2,°C
